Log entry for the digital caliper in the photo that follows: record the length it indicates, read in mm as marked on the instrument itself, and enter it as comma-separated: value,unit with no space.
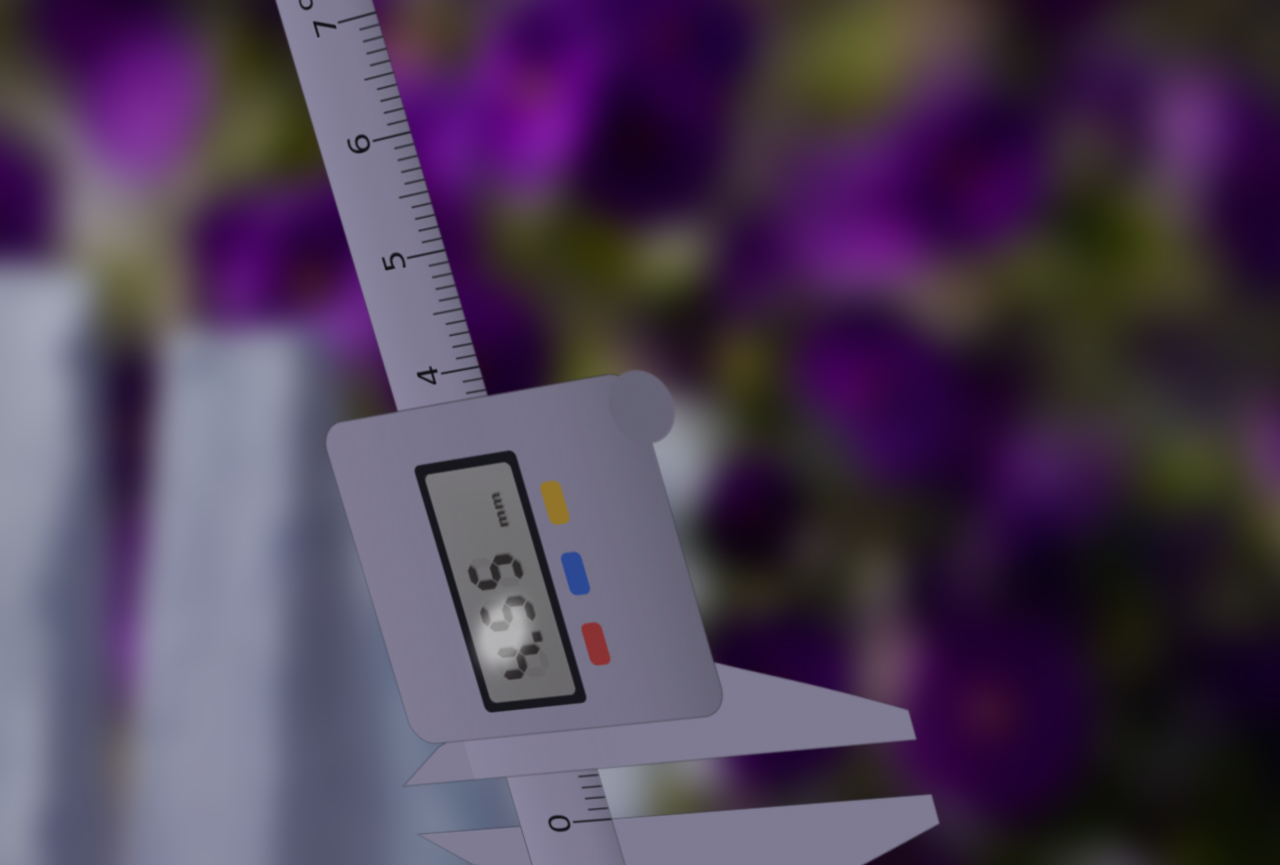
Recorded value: 4.55,mm
